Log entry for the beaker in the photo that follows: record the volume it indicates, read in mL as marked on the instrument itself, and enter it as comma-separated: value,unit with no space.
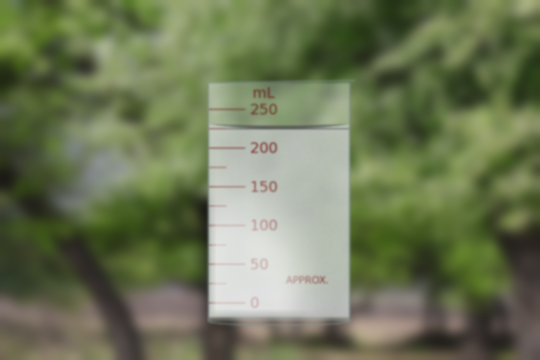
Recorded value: 225,mL
